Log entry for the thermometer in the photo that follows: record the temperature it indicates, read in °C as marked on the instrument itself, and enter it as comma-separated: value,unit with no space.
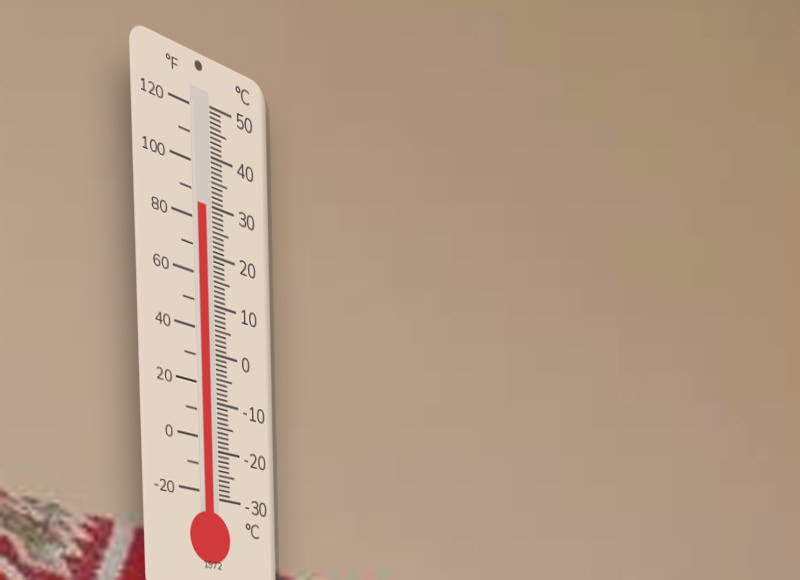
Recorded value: 30,°C
